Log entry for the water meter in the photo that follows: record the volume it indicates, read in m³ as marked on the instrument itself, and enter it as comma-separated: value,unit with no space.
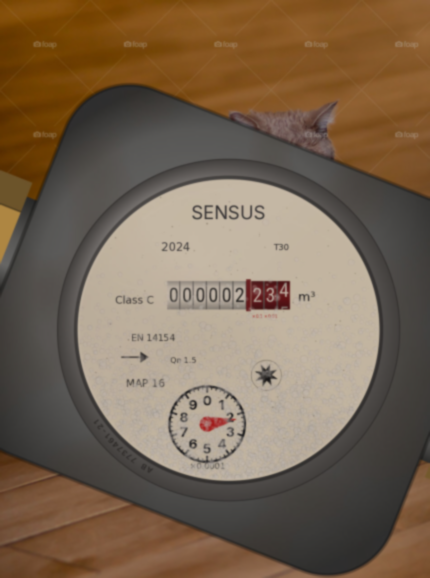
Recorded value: 2.2342,m³
